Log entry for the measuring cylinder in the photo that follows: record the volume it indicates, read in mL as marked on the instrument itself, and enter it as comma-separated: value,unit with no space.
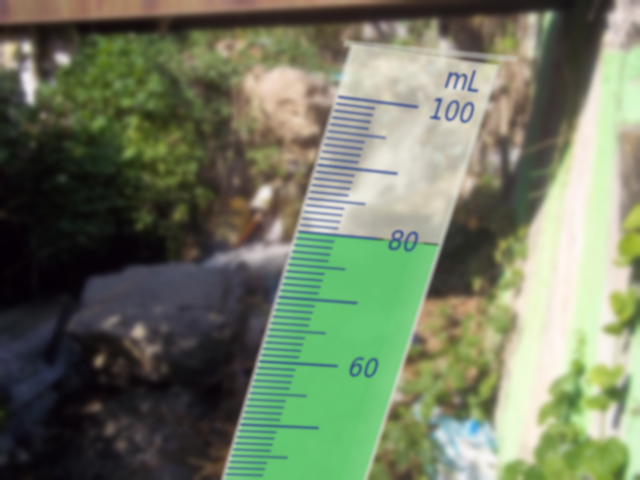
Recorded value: 80,mL
